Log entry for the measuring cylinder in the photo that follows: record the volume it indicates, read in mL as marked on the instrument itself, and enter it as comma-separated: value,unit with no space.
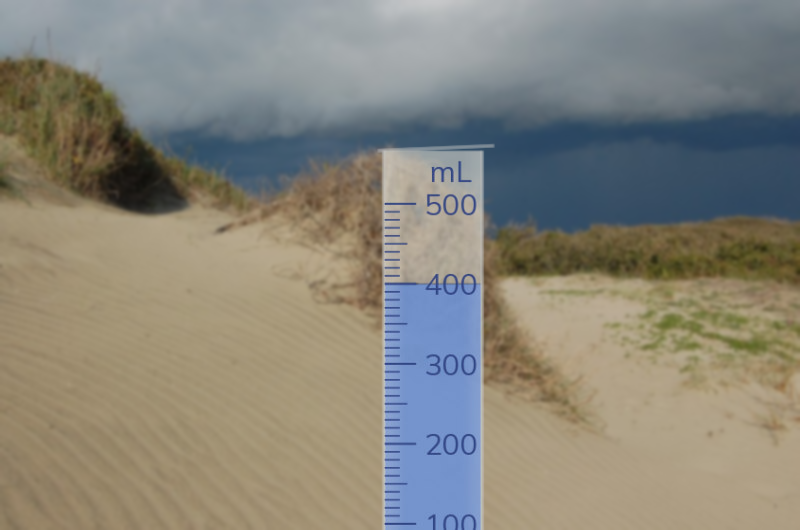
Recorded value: 400,mL
